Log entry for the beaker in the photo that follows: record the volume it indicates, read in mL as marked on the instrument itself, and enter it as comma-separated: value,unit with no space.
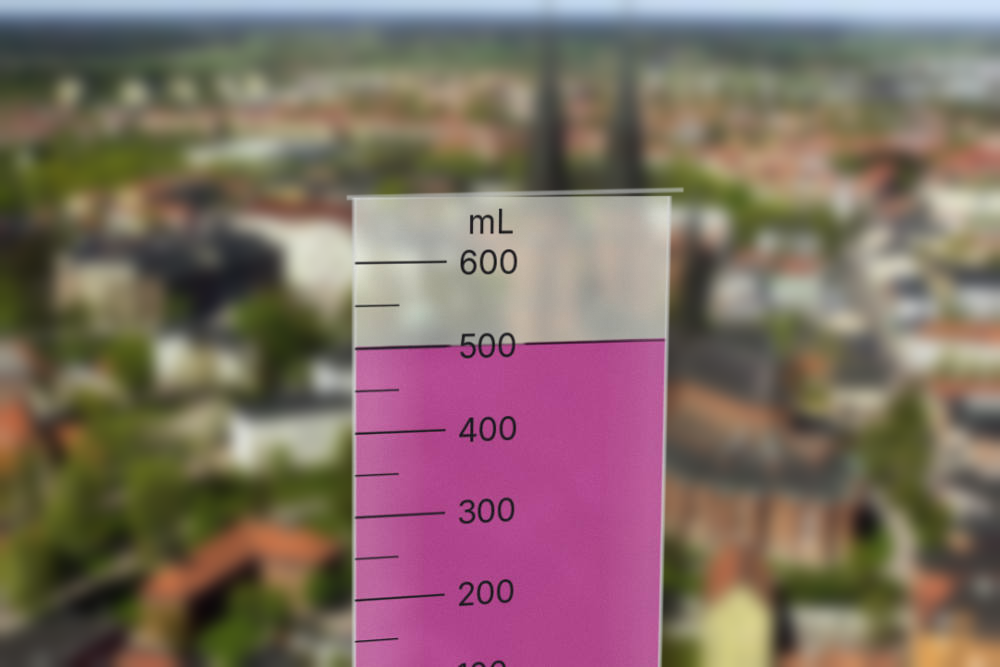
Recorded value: 500,mL
